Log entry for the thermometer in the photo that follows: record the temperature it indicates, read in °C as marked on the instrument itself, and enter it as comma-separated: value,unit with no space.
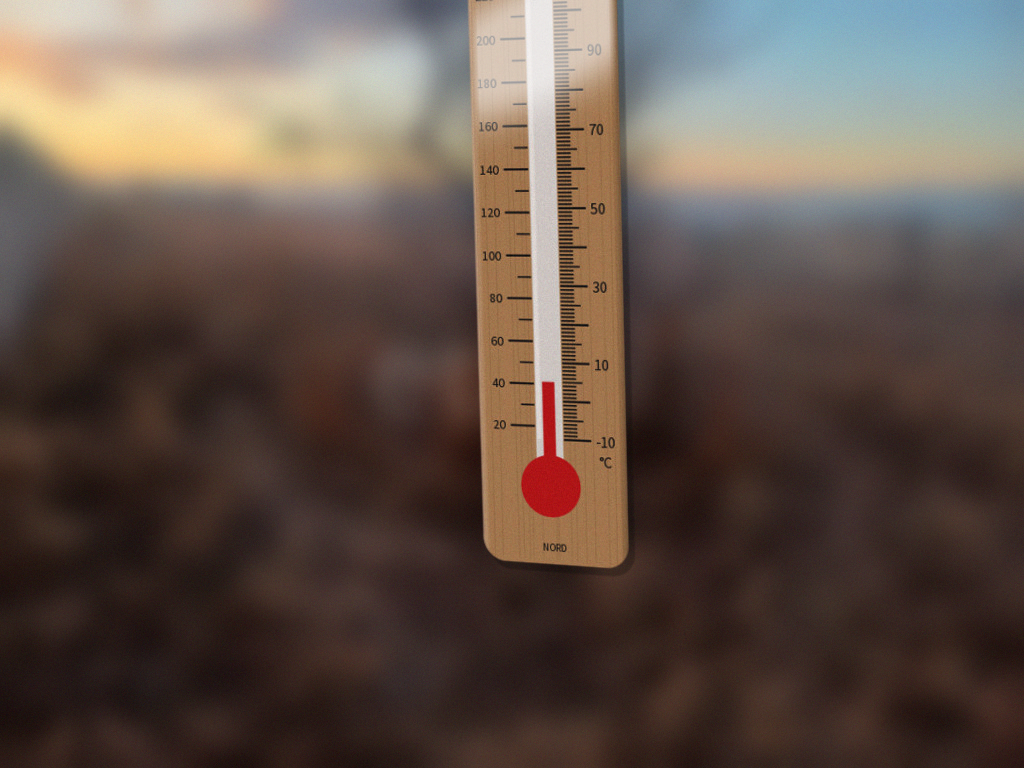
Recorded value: 5,°C
